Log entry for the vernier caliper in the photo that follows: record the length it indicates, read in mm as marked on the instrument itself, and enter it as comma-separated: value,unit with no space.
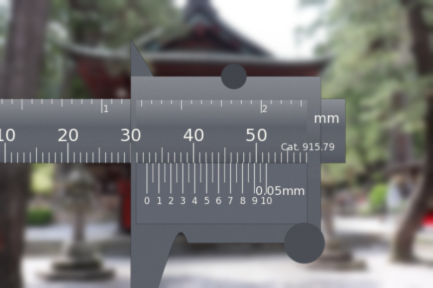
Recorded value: 32.6,mm
